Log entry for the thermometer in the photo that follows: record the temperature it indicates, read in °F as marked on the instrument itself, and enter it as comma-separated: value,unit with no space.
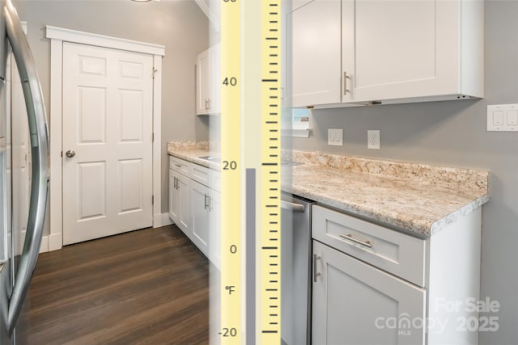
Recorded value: 19,°F
